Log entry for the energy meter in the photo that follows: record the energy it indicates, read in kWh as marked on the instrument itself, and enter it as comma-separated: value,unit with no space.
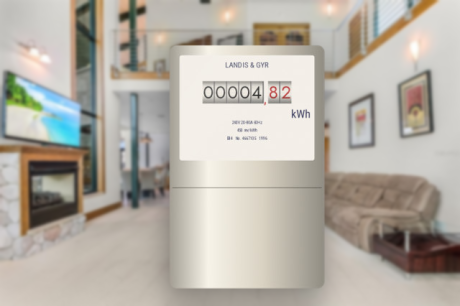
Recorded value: 4.82,kWh
